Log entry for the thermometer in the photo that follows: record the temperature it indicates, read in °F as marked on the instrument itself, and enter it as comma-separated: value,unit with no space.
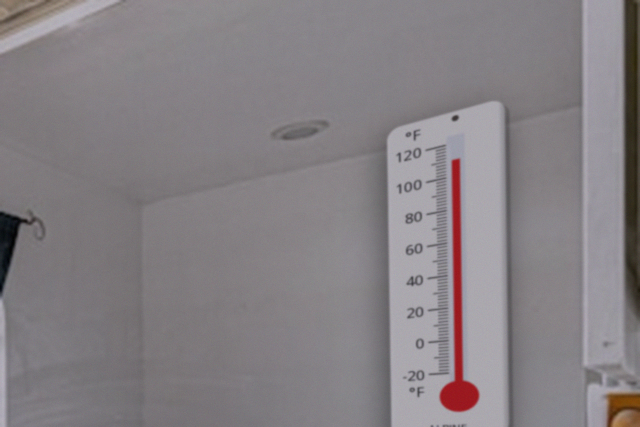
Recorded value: 110,°F
